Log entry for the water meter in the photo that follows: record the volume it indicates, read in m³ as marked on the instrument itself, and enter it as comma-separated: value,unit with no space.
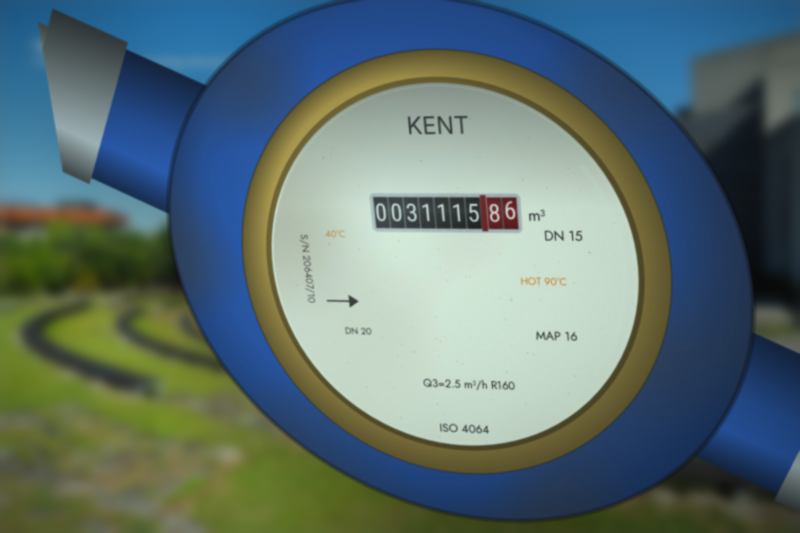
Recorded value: 31115.86,m³
